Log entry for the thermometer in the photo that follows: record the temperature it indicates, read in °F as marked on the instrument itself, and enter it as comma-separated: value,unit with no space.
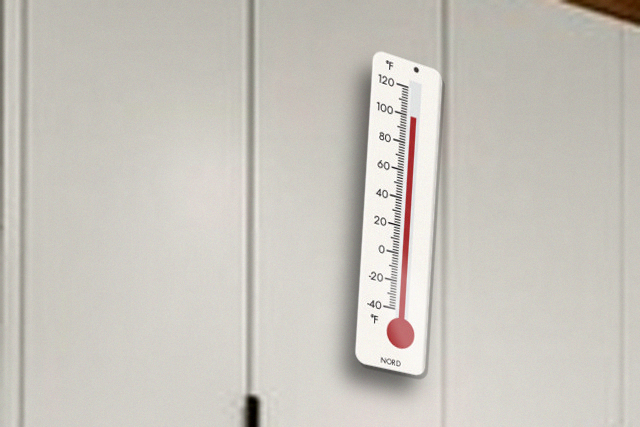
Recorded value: 100,°F
